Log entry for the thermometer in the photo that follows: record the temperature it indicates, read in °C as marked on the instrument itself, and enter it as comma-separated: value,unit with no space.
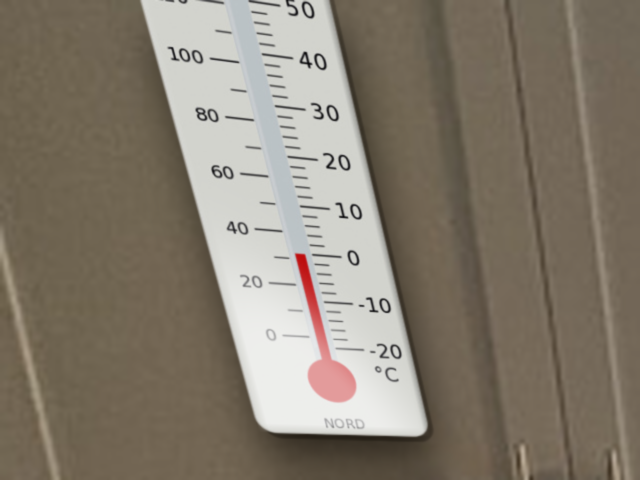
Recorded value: 0,°C
